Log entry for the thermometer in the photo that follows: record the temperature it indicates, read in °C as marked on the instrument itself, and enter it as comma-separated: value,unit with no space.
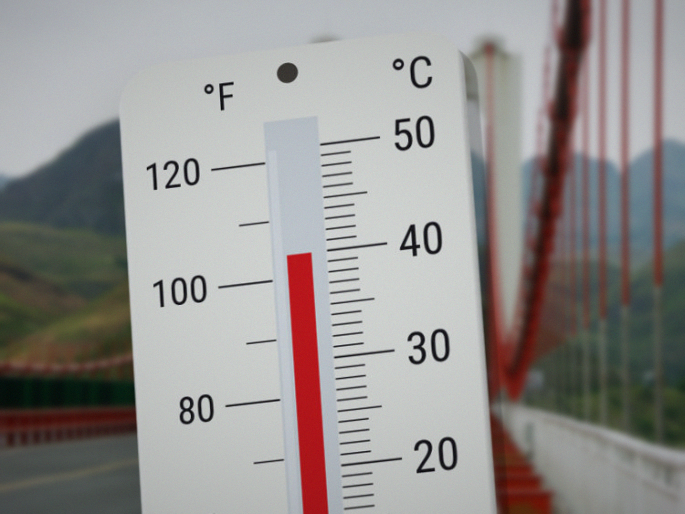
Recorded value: 40,°C
